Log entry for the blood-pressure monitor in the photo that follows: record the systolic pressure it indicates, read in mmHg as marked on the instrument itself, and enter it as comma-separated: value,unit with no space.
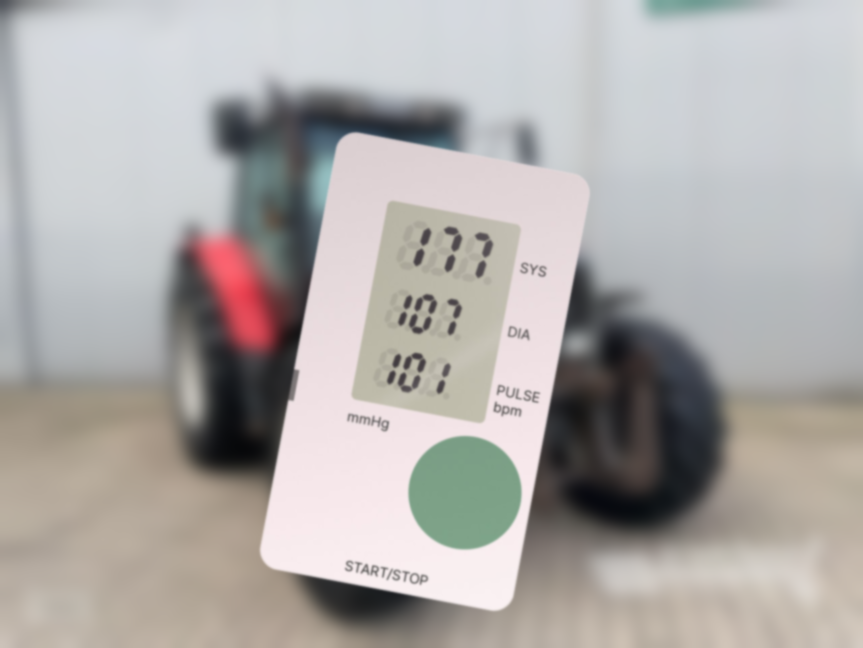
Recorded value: 177,mmHg
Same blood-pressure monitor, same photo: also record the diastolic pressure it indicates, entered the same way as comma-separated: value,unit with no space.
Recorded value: 107,mmHg
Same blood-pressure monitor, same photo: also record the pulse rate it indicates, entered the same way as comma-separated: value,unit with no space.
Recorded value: 101,bpm
